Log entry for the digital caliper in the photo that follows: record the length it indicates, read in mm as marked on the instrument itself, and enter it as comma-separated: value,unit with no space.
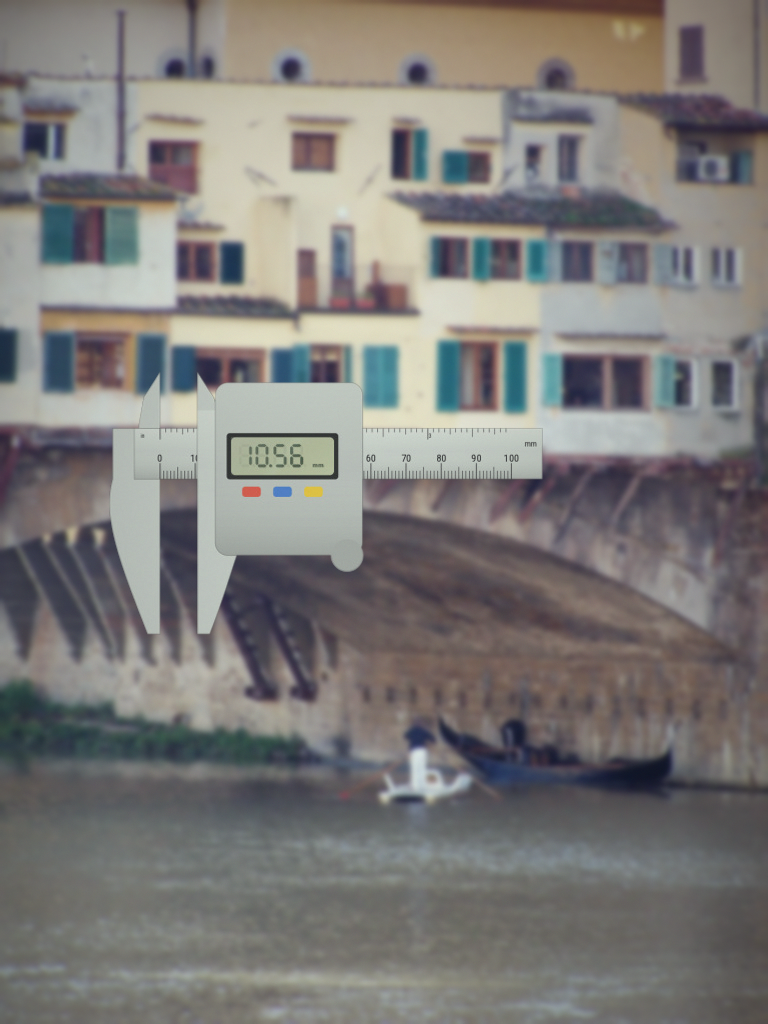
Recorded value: 10.56,mm
